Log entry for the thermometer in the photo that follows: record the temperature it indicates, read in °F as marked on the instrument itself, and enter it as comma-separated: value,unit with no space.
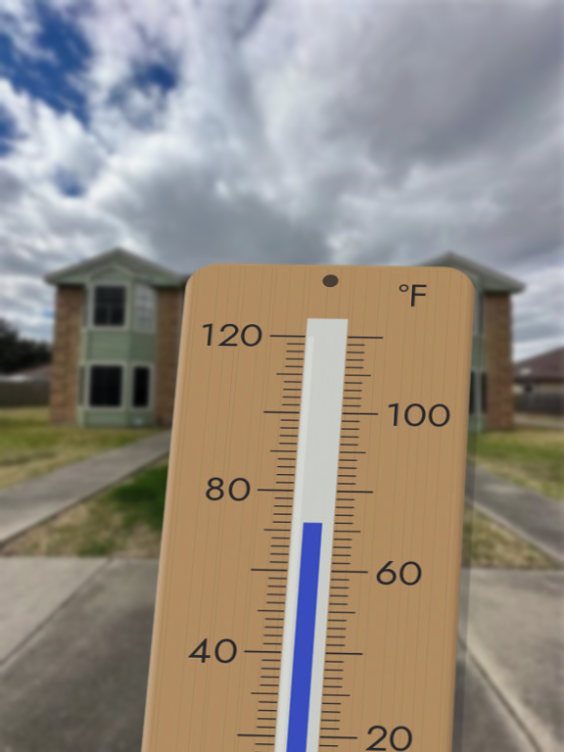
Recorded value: 72,°F
